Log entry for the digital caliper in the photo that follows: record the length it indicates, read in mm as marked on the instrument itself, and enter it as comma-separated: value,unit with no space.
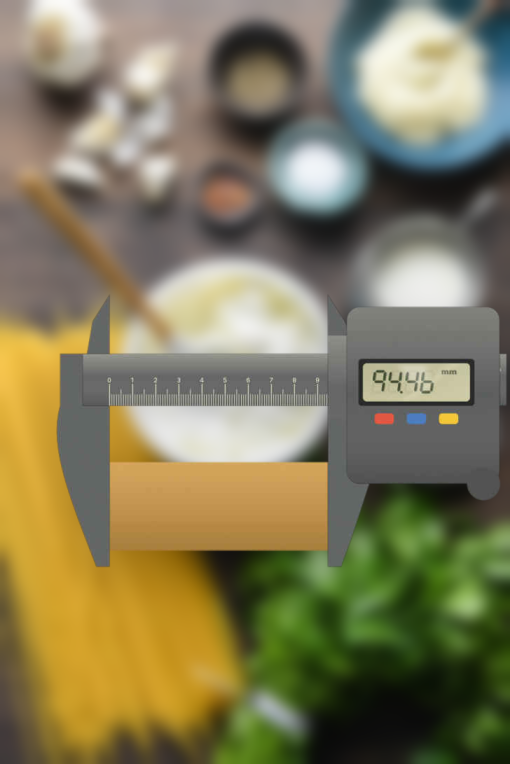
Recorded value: 94.46,mm
